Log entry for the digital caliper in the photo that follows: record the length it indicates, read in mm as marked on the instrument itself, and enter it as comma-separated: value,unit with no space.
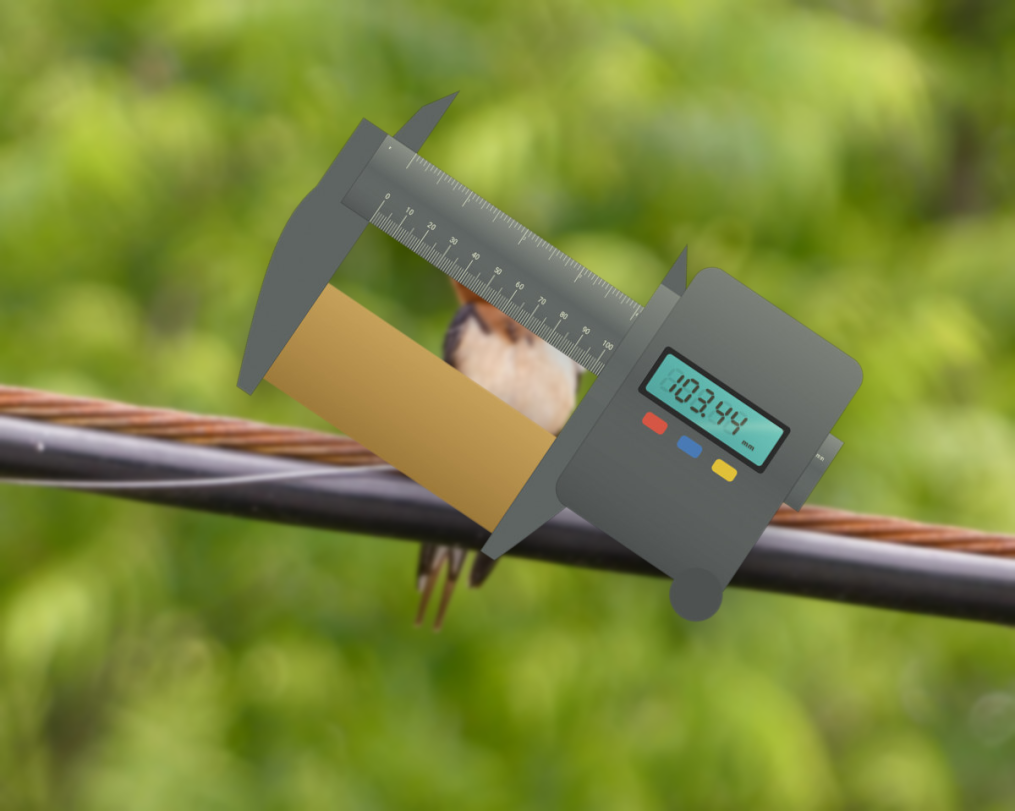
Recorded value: 103.44,mm
